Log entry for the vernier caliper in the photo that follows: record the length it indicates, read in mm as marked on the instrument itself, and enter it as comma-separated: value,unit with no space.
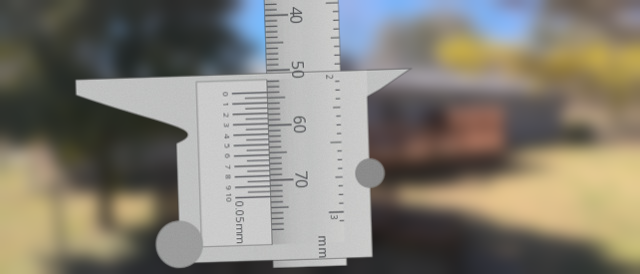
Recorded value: 54.0,mm
